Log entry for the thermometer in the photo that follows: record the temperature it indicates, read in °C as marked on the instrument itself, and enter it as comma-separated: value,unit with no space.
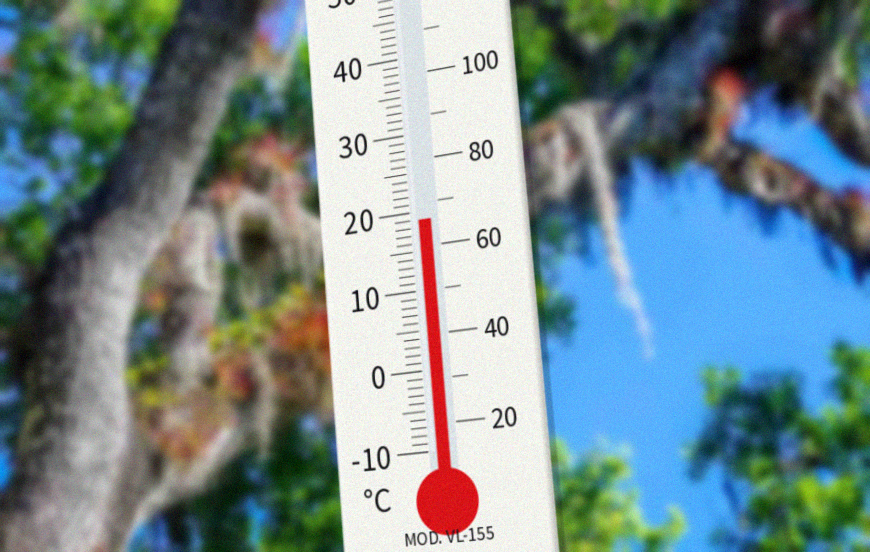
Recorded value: 19,°C
